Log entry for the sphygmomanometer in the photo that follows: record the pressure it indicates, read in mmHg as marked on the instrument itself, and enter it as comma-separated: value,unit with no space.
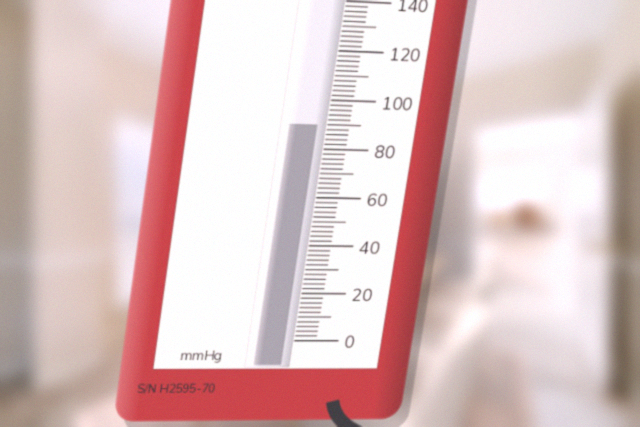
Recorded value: 90,mmHg
